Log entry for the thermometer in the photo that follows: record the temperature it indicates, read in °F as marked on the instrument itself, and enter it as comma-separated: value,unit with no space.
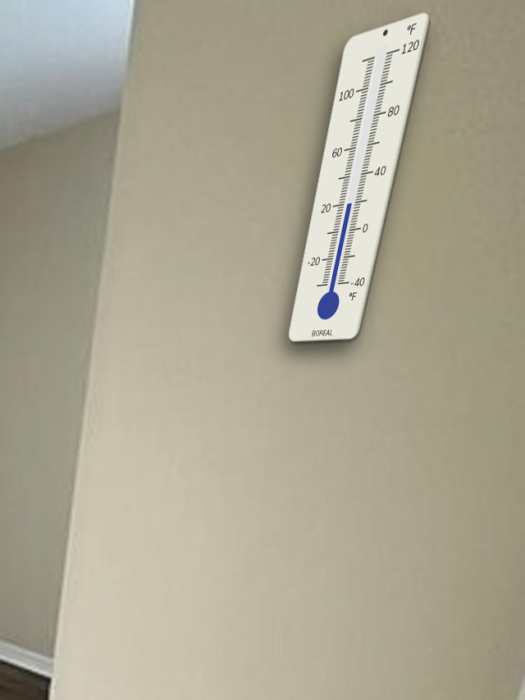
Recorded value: 20,°F
